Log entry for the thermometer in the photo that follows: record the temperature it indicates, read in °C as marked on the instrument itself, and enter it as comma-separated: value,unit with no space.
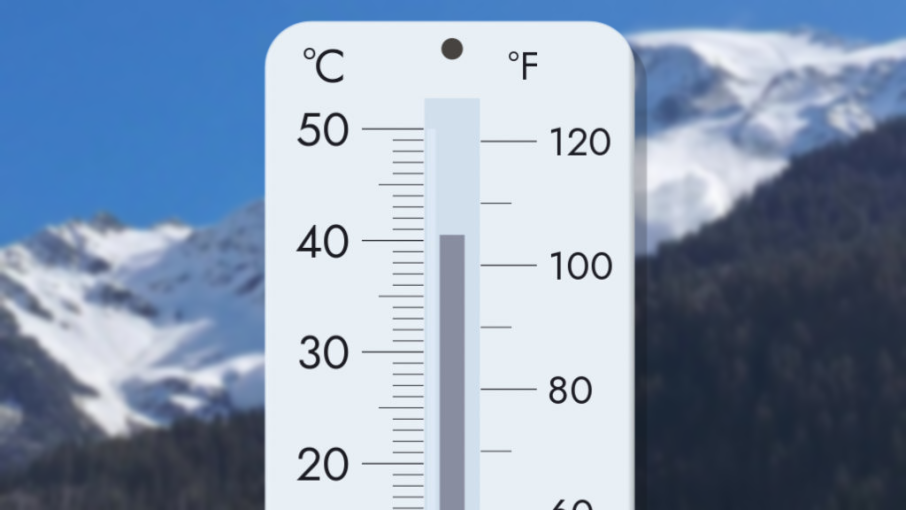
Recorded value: 40.5,°C
